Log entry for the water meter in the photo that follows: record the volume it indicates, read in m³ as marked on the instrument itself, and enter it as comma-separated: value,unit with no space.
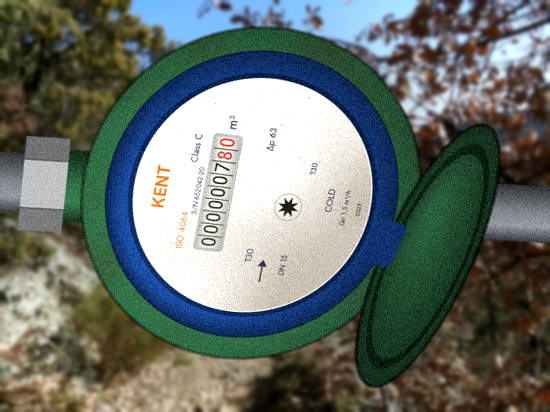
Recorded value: 7.80,m³
